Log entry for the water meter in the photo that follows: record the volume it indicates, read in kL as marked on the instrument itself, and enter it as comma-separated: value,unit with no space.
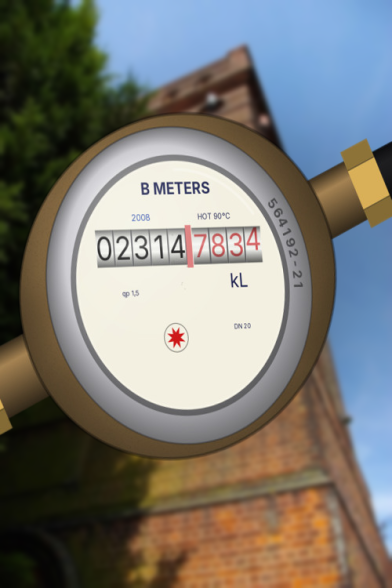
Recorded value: 2314.7834,kL
